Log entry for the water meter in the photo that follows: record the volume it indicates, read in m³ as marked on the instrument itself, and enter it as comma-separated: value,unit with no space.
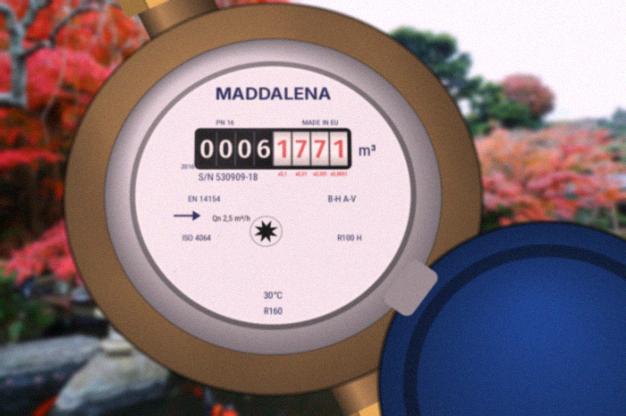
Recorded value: 6.1771,m³
